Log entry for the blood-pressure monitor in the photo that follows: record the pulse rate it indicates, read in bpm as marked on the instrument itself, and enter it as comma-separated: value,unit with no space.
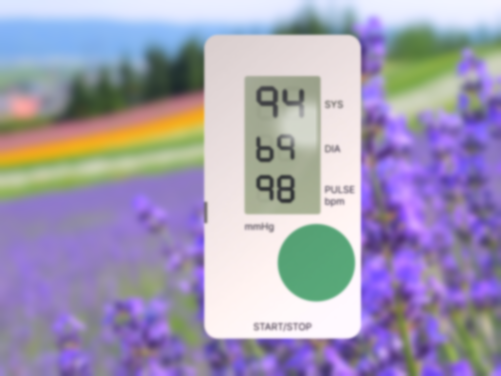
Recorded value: 98,bpm
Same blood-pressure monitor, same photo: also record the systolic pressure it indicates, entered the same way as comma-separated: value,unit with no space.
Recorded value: 94,mmHg
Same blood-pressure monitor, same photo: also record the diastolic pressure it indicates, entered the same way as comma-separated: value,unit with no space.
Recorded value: 69,mmHg
